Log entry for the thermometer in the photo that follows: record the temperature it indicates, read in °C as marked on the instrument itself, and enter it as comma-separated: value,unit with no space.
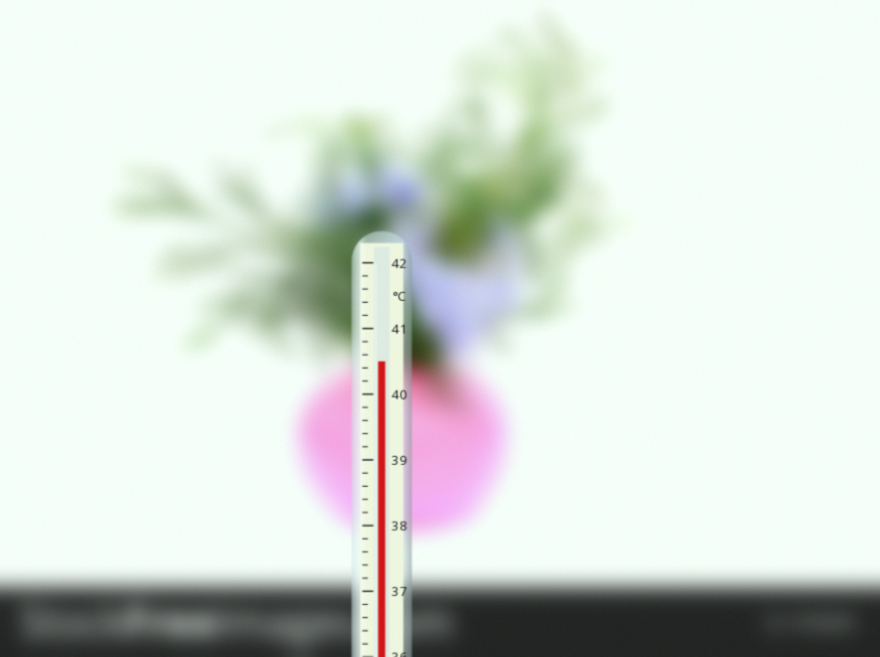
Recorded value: 40.5,°C
